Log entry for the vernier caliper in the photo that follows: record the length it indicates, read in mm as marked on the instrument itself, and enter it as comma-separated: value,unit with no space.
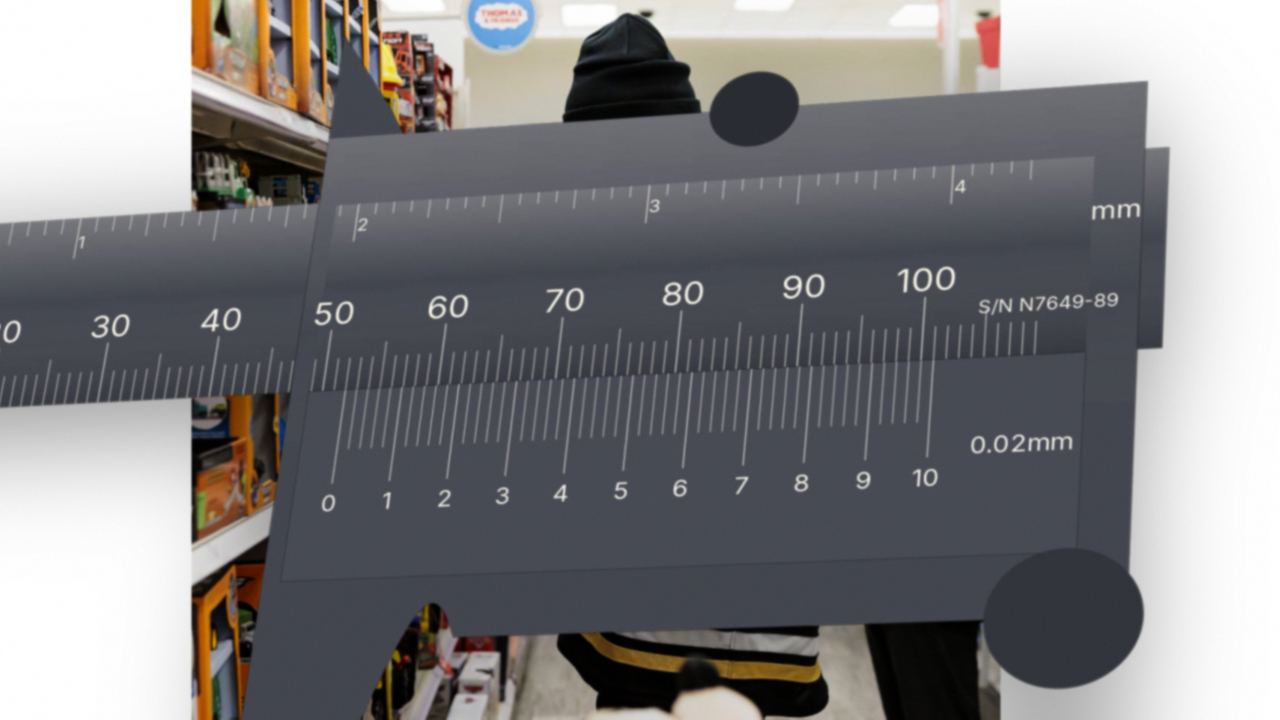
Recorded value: 52.0,mm
